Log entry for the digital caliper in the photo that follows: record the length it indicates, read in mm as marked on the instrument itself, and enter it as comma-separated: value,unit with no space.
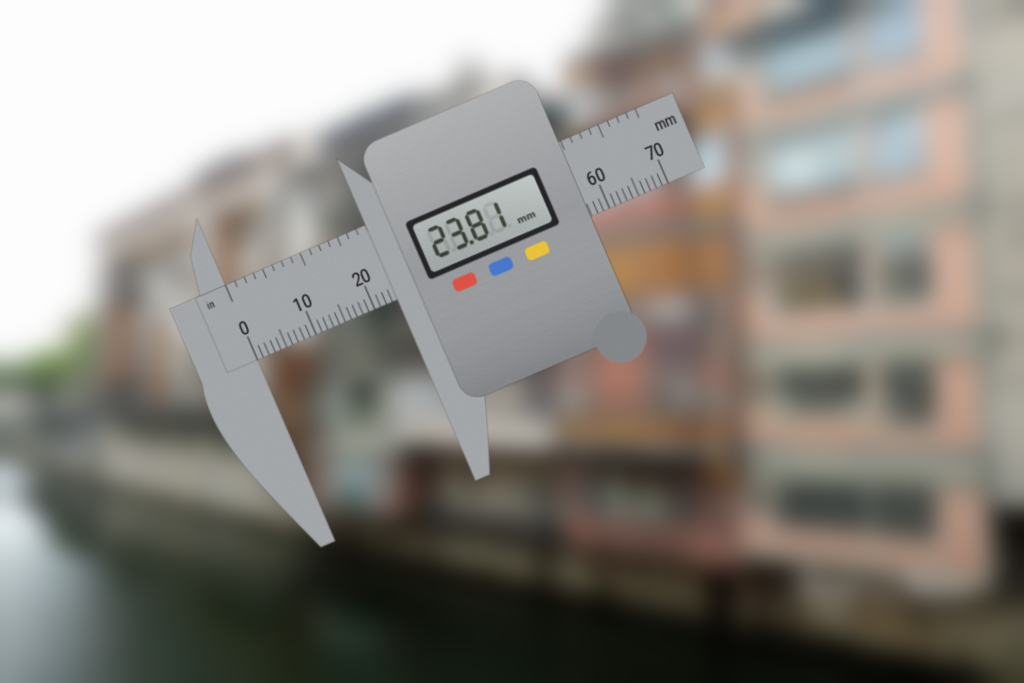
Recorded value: 23.81,mm
